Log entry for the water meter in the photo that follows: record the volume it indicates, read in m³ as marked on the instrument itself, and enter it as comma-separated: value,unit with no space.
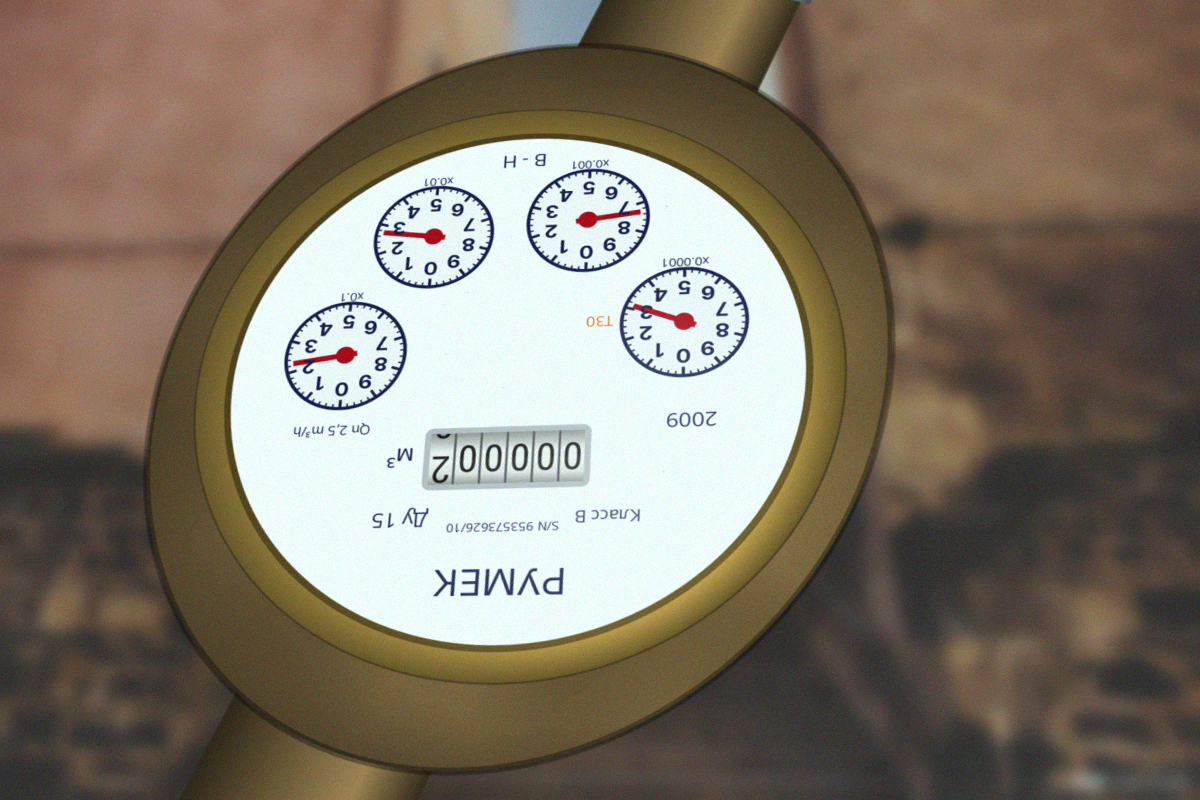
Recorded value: 2.2273,m³
